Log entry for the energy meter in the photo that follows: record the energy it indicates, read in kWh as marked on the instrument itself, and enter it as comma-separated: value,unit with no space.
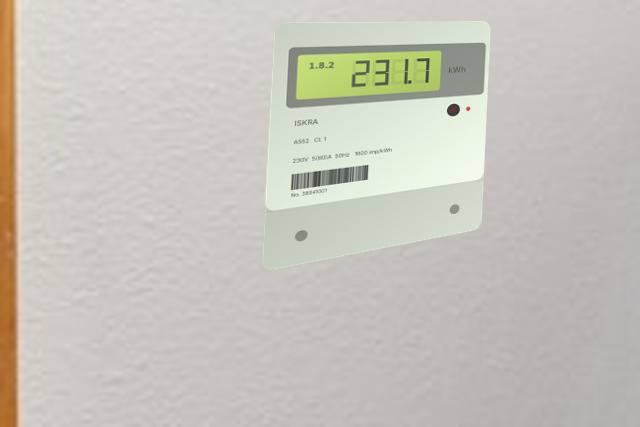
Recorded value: 231.7,kWh
